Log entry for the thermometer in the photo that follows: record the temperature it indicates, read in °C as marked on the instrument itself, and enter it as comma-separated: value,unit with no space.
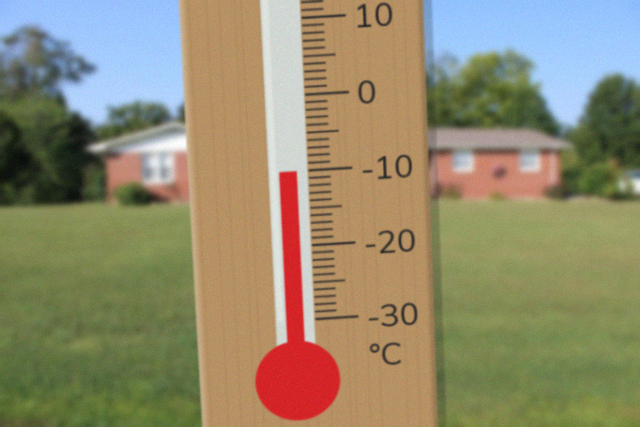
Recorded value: -10,°C
